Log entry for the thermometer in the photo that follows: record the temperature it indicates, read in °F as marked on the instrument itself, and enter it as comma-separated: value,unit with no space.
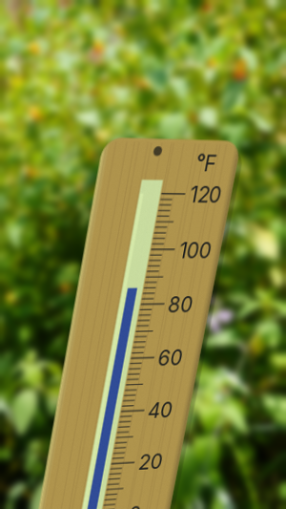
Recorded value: 86,°F
